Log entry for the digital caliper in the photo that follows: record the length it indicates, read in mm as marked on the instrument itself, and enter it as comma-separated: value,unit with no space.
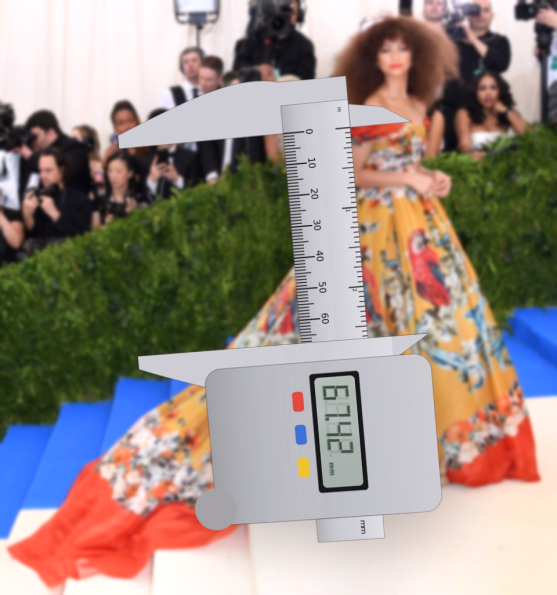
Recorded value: 67.42,mm
